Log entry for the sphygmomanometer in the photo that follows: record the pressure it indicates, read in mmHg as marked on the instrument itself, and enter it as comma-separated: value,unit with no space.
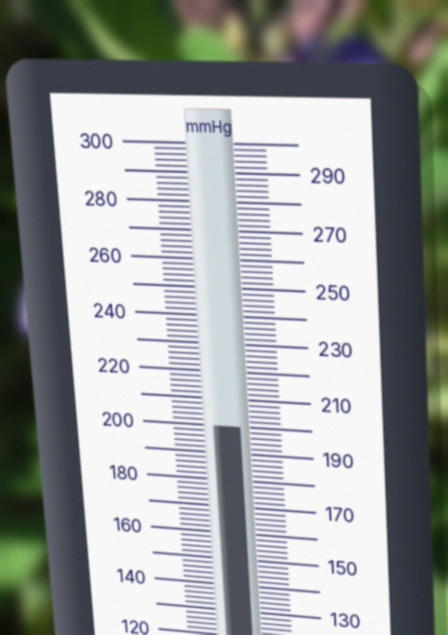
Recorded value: 200,mmHg
